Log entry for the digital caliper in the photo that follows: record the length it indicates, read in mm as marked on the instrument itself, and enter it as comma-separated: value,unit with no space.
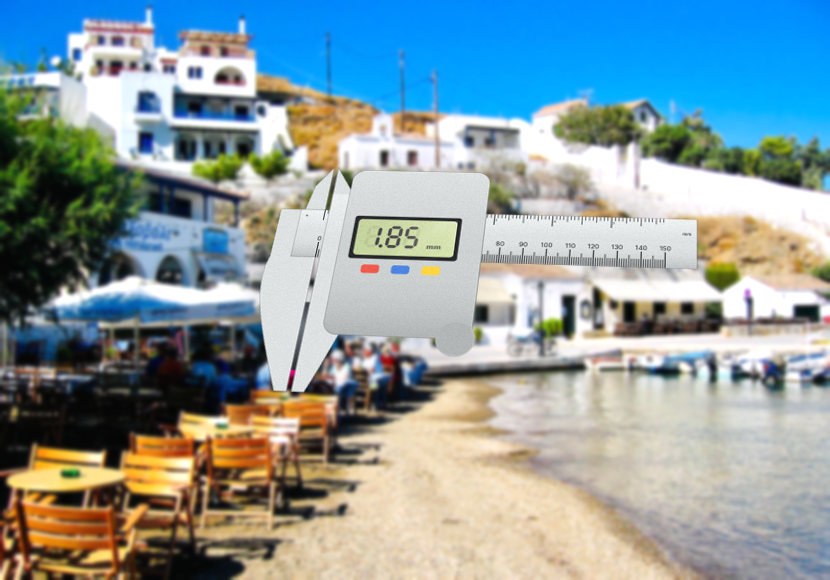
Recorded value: 1.85,mm
